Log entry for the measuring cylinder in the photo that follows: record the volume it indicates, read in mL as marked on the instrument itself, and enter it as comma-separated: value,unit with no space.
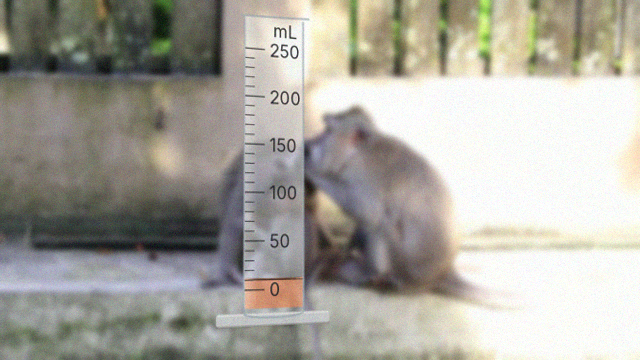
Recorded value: 10,mL
